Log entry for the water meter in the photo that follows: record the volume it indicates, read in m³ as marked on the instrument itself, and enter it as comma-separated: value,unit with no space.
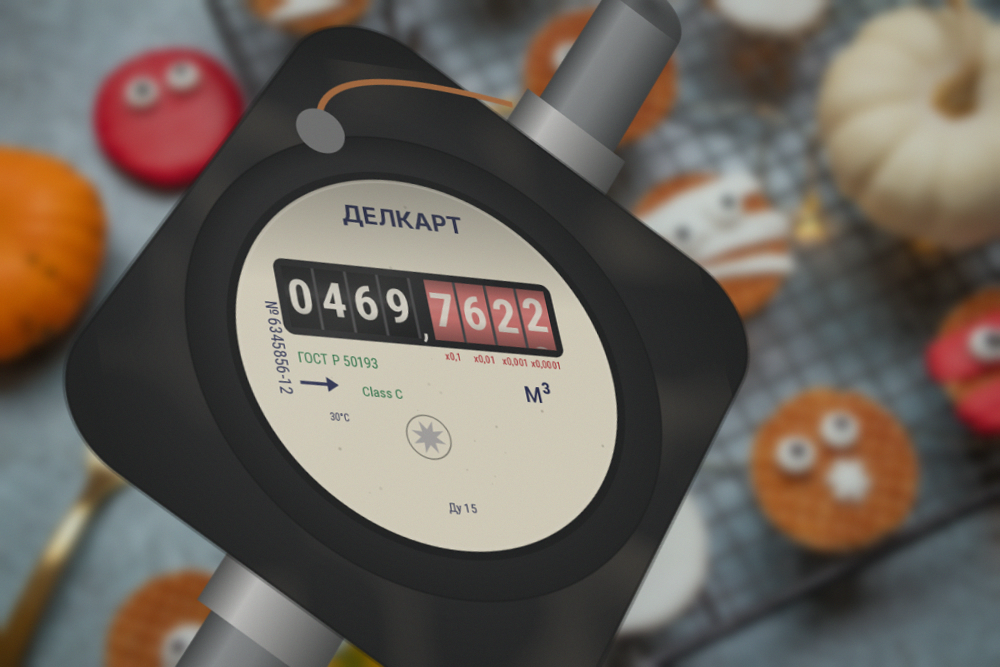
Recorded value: 469.7622,m³
